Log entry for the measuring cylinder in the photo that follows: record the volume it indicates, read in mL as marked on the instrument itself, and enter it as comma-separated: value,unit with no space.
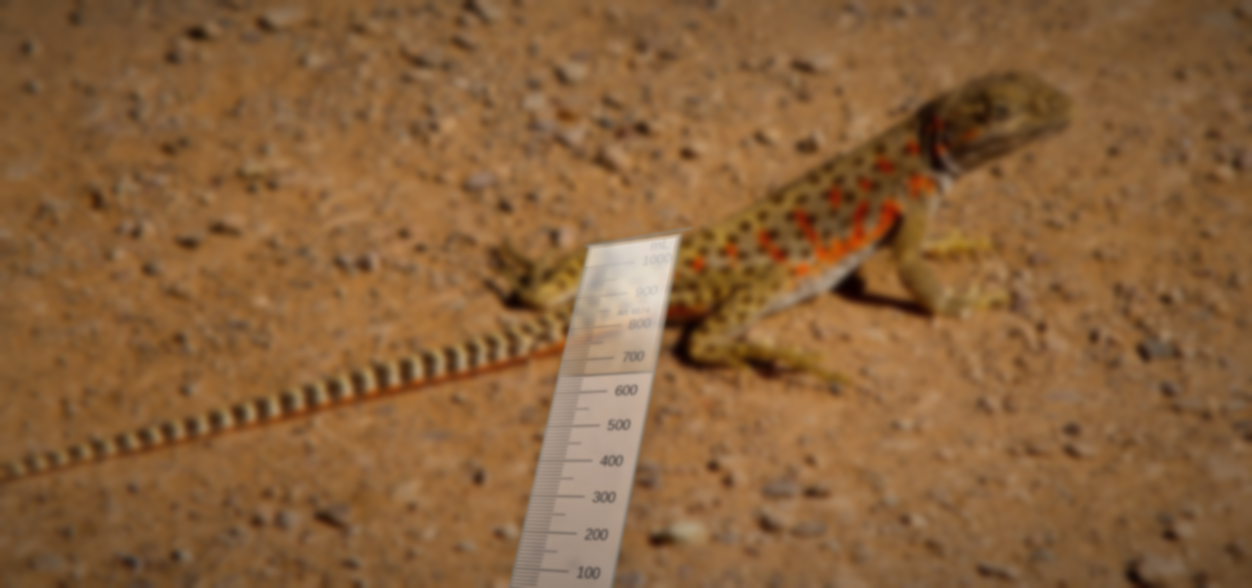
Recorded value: 650,mL
